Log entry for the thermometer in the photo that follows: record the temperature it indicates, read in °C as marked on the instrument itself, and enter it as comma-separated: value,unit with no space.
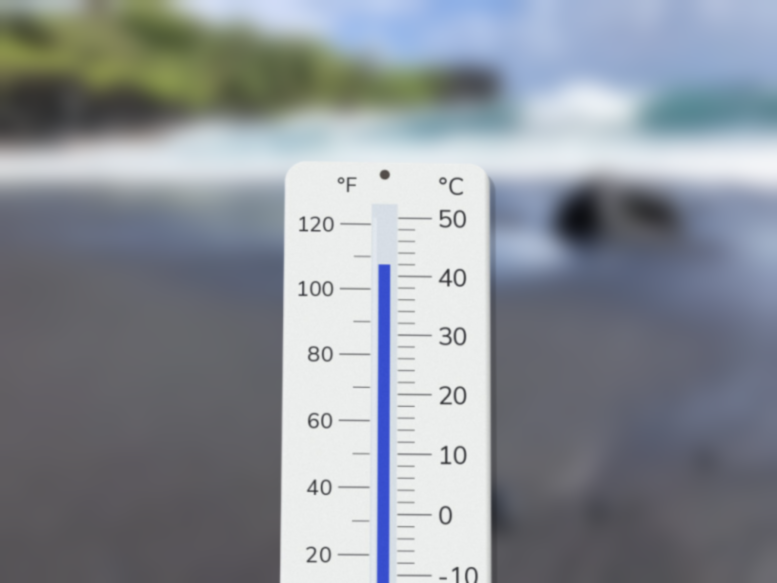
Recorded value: 42,°C
